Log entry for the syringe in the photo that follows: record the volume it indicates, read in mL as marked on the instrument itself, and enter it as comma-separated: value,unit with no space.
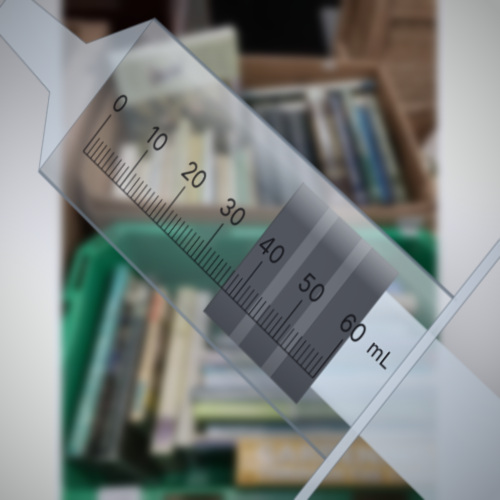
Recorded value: 37,mL
